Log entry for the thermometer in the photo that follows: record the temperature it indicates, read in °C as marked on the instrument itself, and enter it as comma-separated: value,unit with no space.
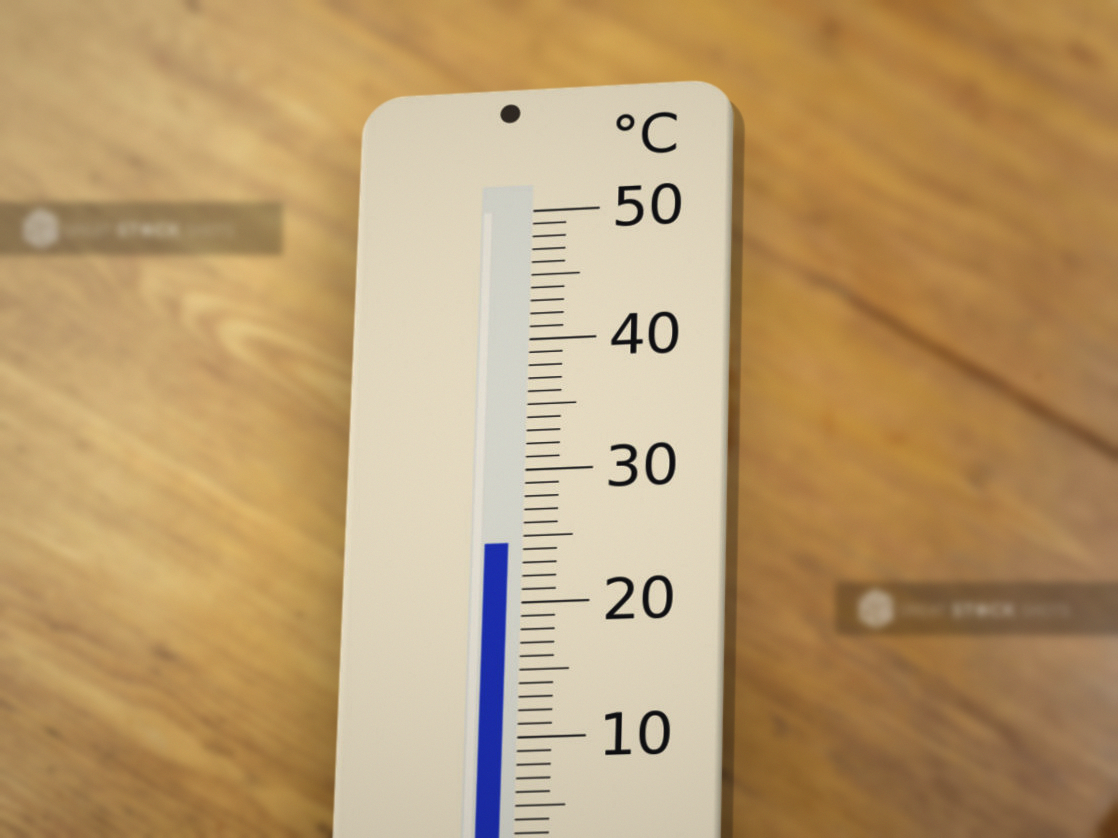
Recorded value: 24.5,°C
